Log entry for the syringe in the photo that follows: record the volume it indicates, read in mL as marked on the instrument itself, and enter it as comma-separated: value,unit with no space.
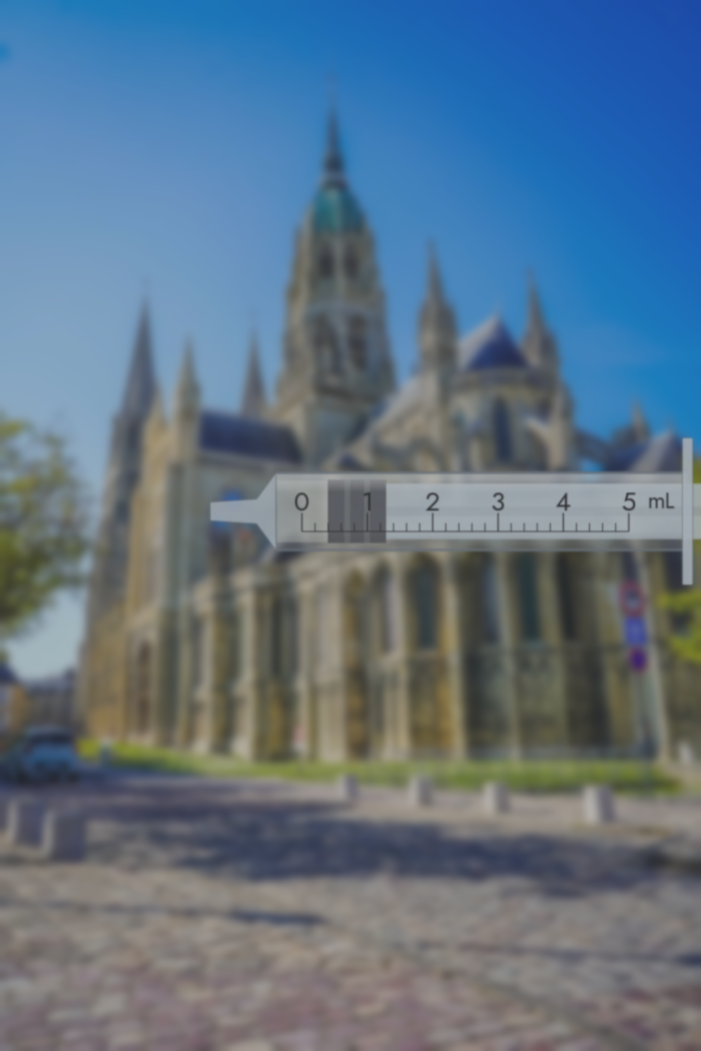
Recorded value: 0.4,mL
